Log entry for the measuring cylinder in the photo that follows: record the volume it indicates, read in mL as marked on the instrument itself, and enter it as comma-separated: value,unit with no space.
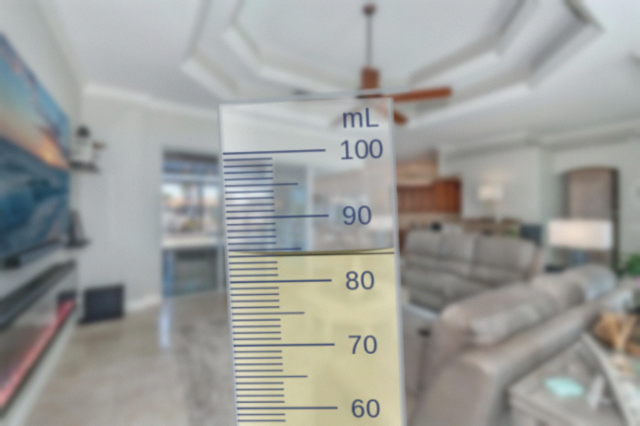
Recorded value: 84,mL
